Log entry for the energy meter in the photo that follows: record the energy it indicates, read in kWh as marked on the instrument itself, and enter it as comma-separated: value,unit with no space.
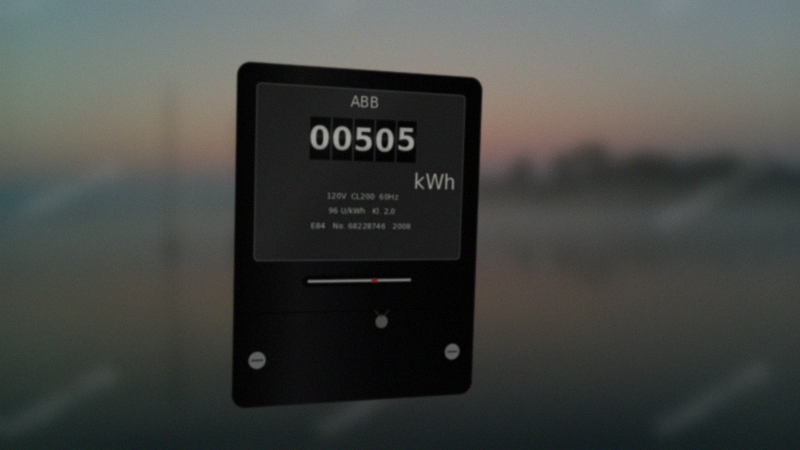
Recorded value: 505,kWh
